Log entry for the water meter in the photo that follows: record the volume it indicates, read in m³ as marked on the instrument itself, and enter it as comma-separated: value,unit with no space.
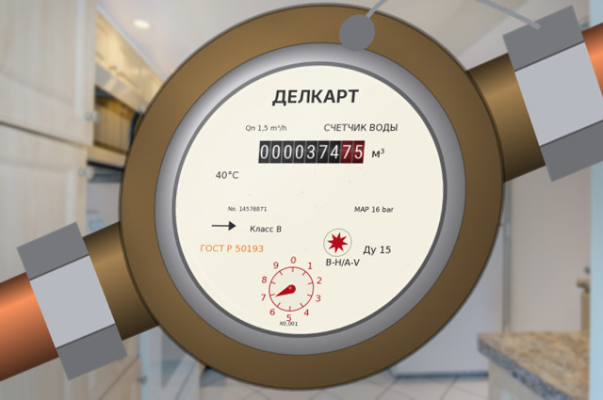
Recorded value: 374.756,m³
